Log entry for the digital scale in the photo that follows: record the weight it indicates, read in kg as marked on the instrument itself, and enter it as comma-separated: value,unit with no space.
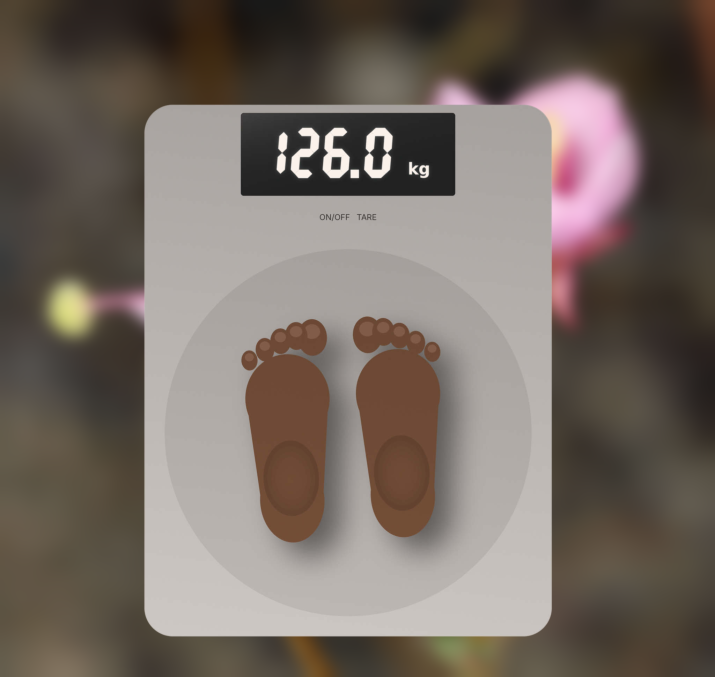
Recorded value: 126.0,kg
